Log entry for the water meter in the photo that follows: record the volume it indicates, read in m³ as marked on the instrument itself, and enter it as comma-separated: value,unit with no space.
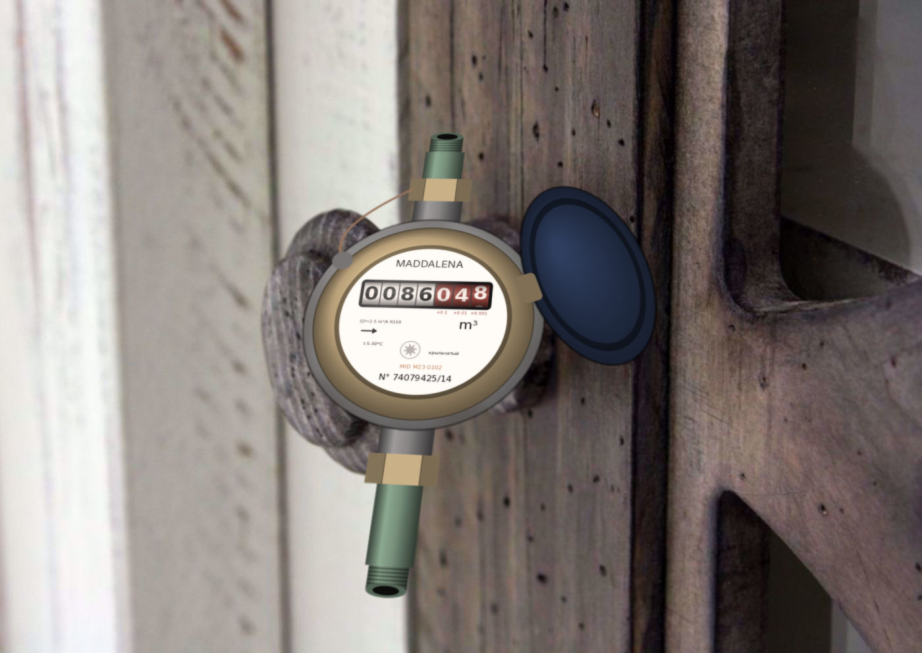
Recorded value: 86.048,m³
